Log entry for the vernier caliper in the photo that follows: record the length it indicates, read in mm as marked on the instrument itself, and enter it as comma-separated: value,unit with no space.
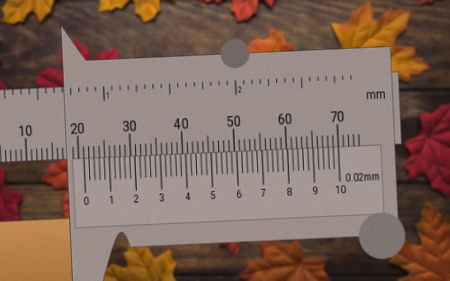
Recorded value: 21.0,mm
